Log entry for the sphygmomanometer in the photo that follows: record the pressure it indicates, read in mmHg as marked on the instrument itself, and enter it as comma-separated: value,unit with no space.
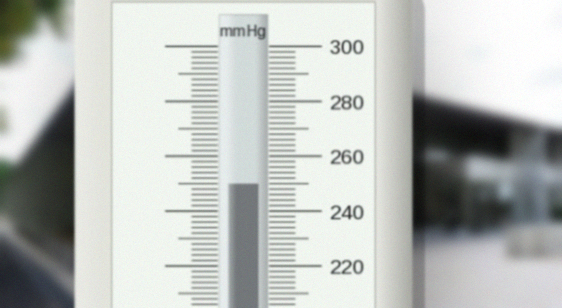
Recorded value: 250,mmHg
